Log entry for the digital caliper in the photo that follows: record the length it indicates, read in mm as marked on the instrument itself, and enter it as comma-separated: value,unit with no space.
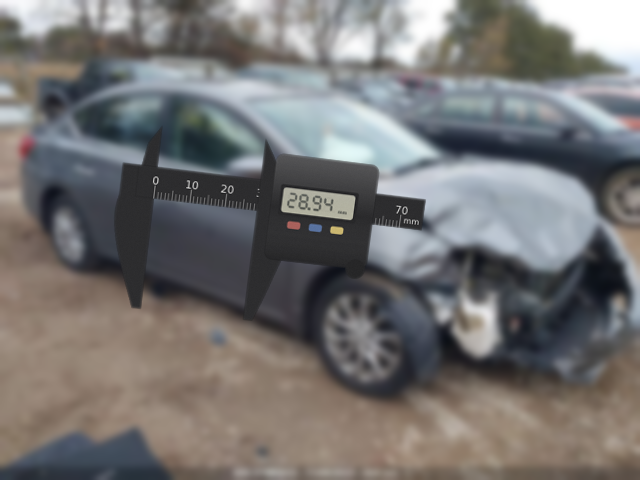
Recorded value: 28.94,mm
